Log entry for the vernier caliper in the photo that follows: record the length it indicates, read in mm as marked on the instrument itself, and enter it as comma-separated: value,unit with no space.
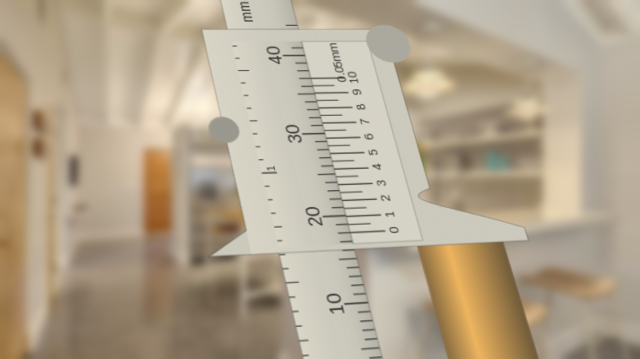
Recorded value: 18.0,mm
